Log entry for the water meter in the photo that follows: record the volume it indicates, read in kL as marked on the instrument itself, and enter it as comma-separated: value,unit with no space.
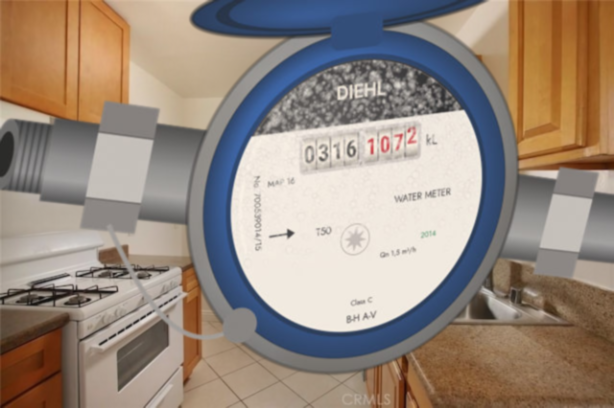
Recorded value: 316.1072,kL
